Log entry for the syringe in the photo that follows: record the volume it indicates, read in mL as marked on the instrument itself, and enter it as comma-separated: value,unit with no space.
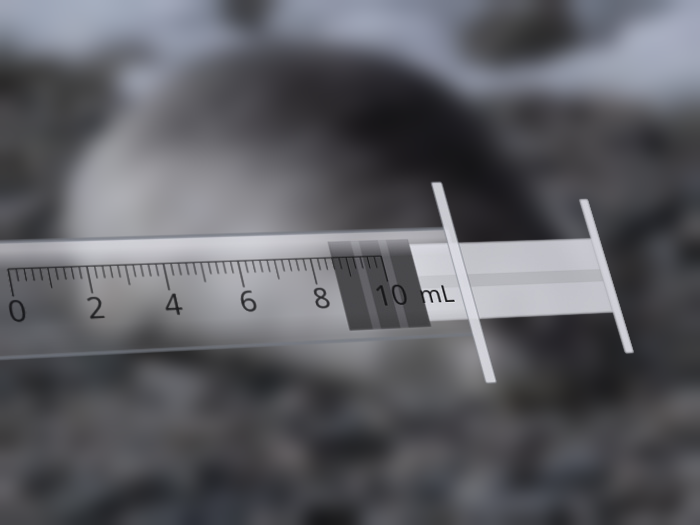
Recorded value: 8.6,mL
